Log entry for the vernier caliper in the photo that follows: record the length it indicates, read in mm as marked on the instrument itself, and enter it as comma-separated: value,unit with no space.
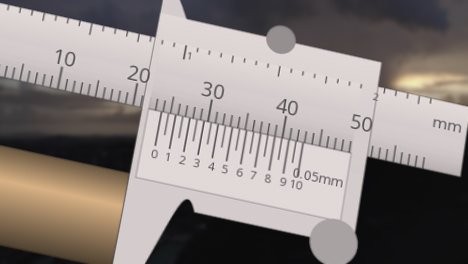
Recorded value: 23.8,mm
